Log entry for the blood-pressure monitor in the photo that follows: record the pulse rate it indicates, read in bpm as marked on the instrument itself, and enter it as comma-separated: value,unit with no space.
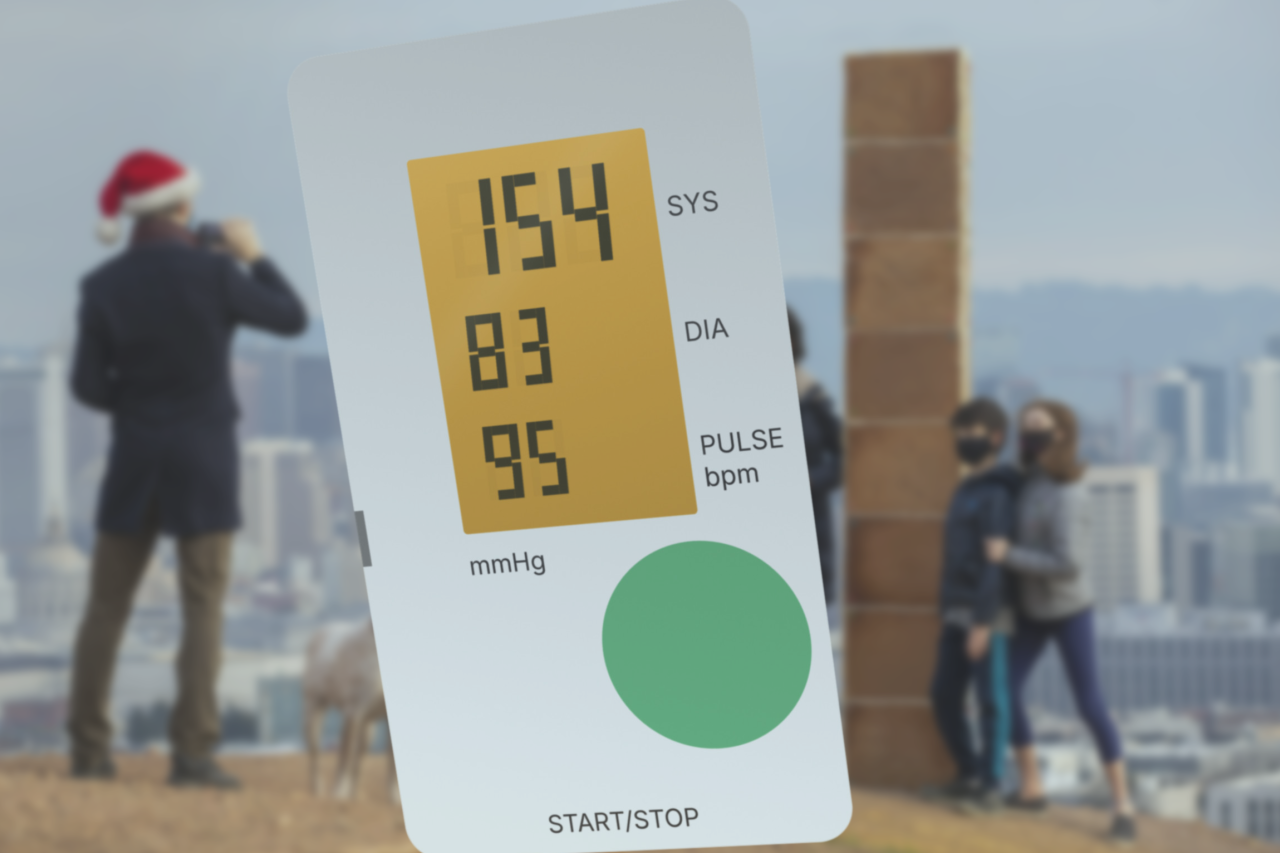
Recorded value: 95,bpm
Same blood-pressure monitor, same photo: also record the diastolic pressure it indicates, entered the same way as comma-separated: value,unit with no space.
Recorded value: 83,mmHg
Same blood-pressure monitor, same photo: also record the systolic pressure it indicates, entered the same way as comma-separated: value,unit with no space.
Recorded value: 154,mmHg
